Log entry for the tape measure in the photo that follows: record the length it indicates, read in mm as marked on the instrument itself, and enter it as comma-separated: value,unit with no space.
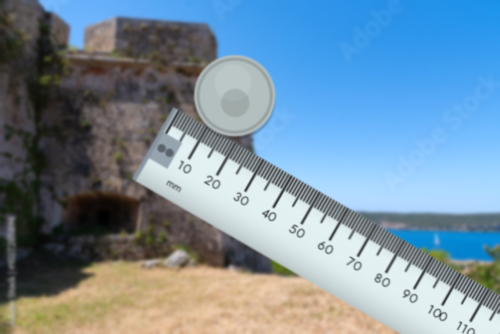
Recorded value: 25,mm
